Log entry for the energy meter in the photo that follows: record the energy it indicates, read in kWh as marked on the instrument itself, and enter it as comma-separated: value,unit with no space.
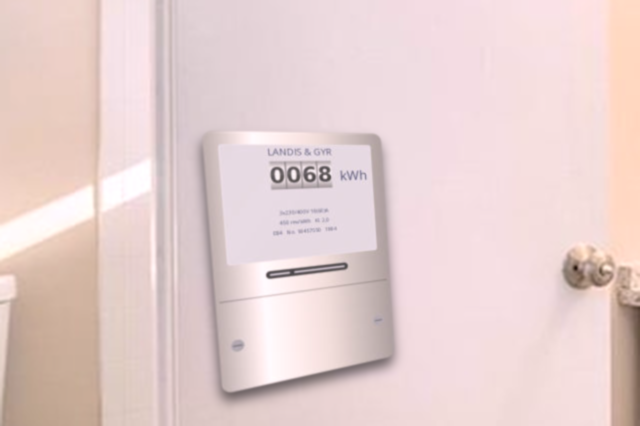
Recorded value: 68,kWh
